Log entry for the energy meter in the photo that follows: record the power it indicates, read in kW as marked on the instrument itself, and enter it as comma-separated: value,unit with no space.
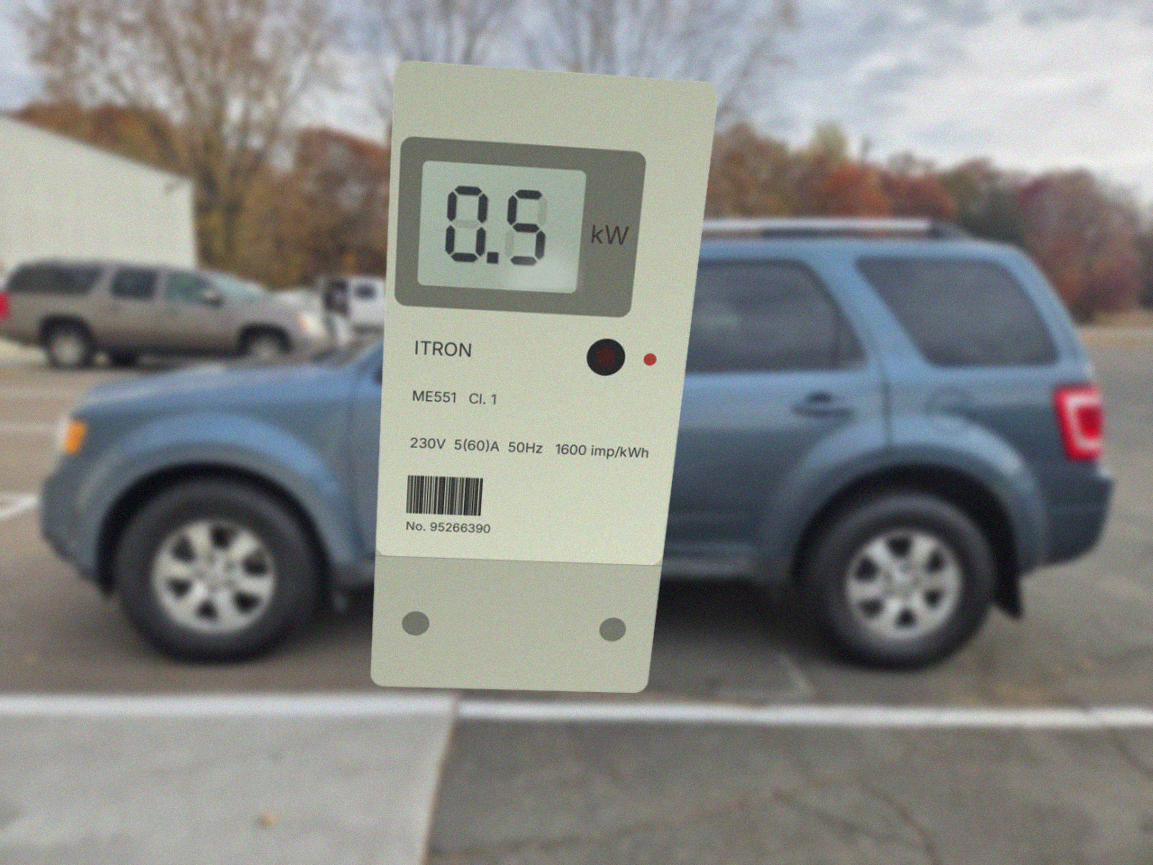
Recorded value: 0.5,kW
